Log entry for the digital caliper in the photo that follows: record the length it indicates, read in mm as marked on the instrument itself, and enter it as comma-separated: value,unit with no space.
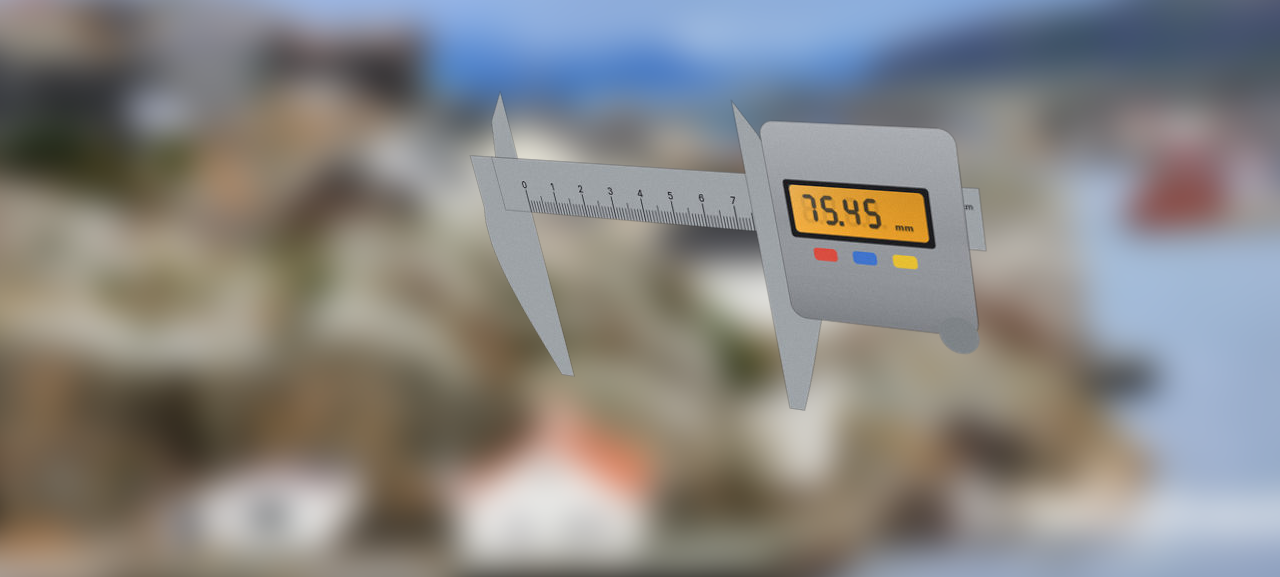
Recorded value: 75.45,mm
